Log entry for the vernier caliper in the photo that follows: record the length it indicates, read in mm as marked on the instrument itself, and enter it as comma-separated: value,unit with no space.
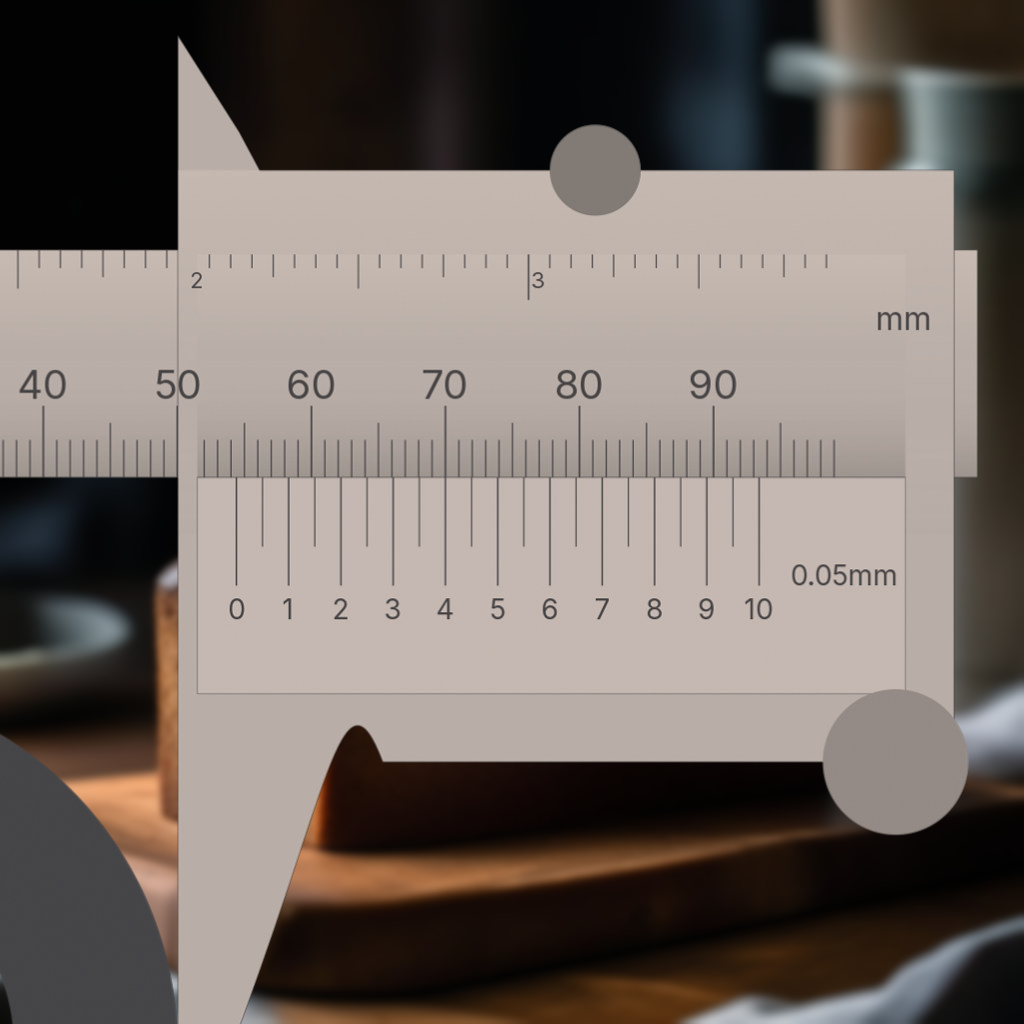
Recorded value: 54.4,mm
